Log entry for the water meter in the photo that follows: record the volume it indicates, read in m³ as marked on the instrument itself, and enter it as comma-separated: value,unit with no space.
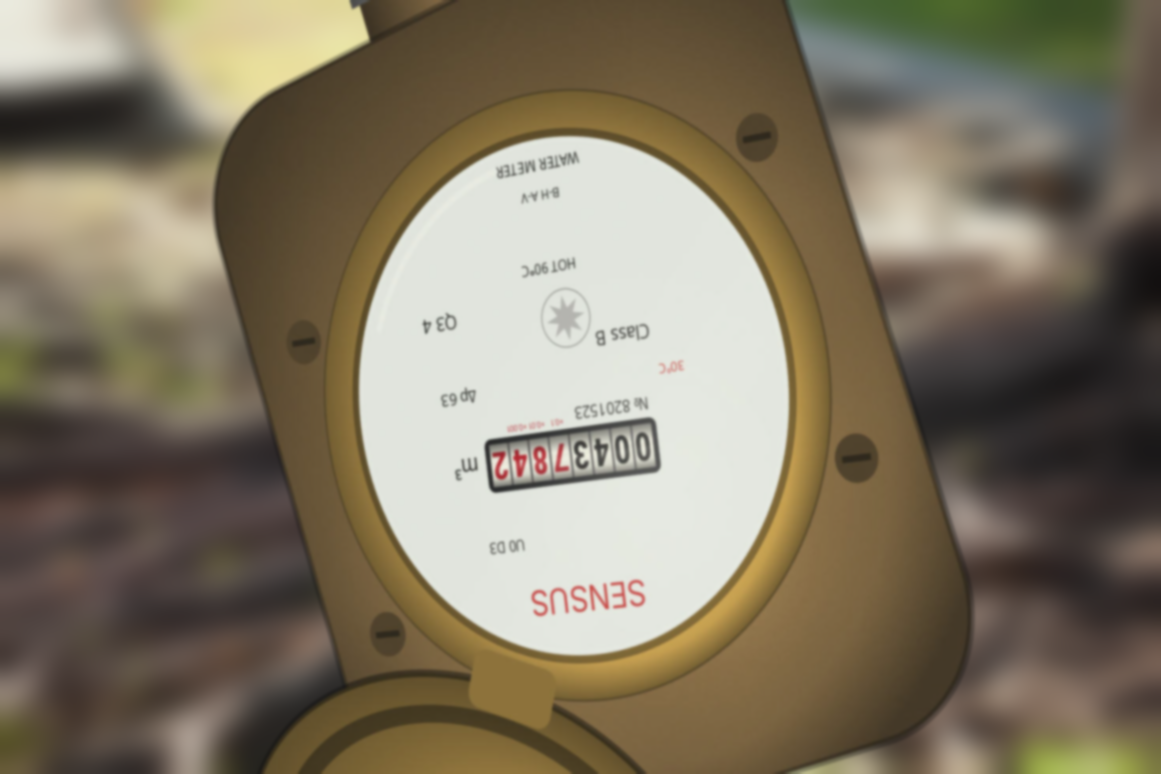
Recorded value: 43.7842,m³
